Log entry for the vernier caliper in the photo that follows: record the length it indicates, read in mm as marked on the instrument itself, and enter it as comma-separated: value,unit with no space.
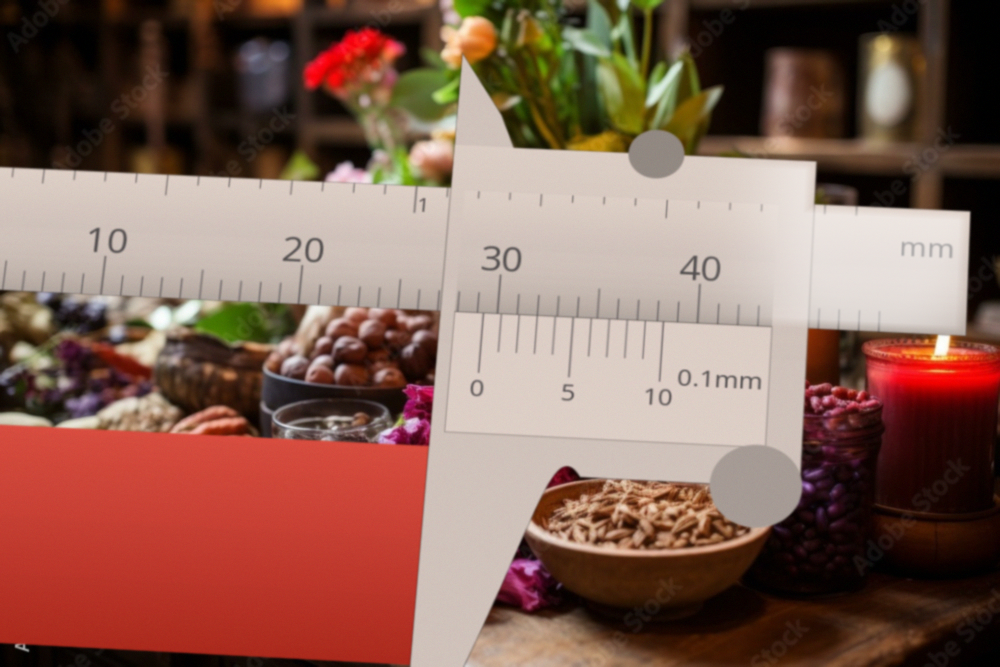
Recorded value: 29.3,mm
